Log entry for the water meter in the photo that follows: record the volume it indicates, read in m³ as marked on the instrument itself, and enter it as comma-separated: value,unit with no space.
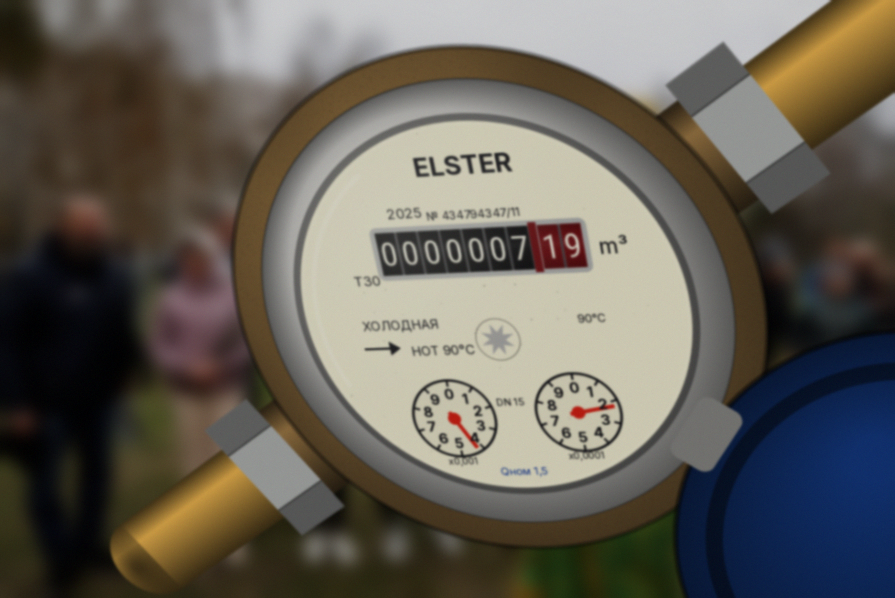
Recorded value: 7.1942,m³
